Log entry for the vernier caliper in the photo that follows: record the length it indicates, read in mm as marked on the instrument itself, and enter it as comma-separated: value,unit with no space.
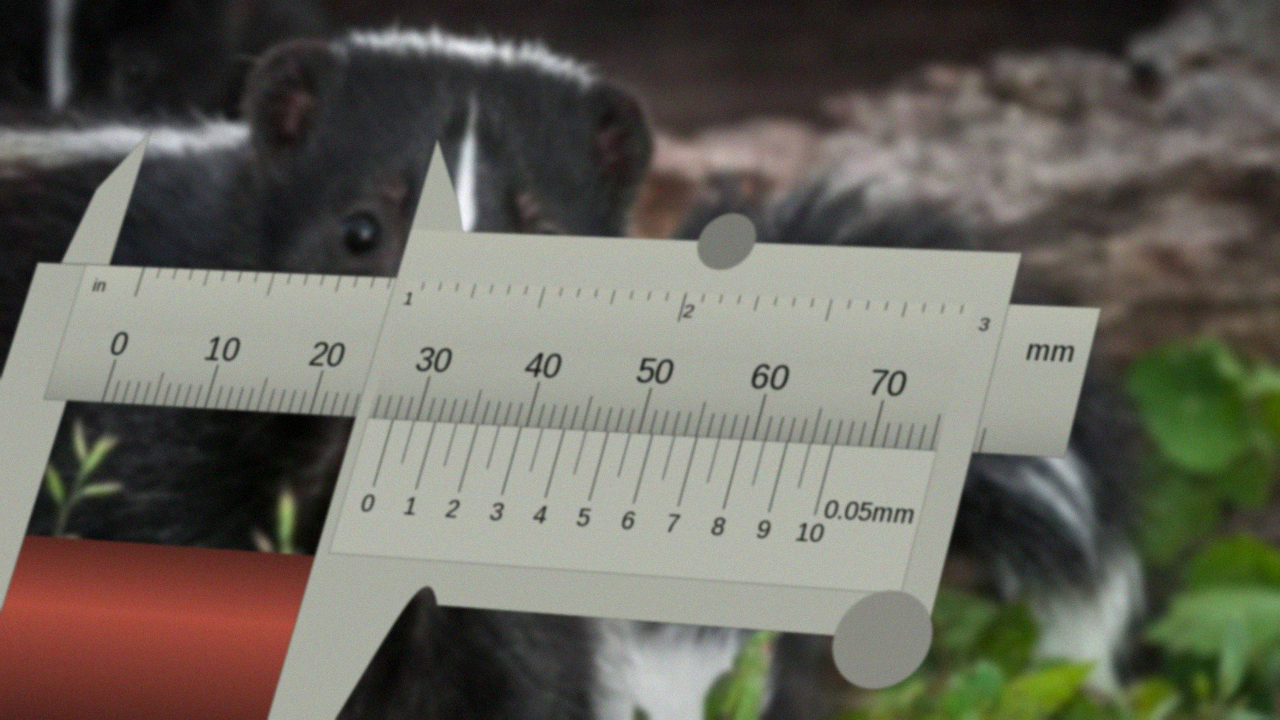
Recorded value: 27.8,mm
